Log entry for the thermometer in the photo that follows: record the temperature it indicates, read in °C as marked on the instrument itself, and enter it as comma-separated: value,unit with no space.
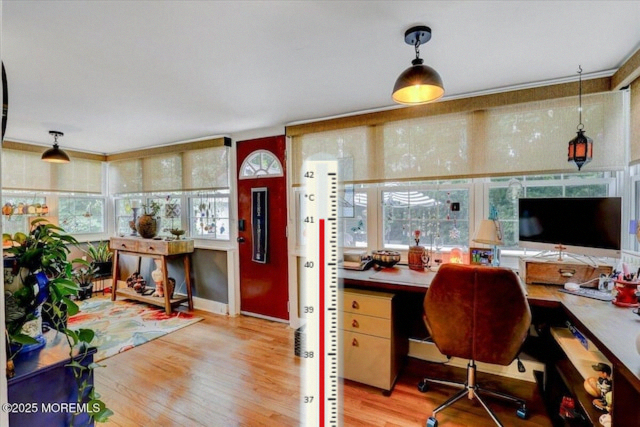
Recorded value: 41,°C
